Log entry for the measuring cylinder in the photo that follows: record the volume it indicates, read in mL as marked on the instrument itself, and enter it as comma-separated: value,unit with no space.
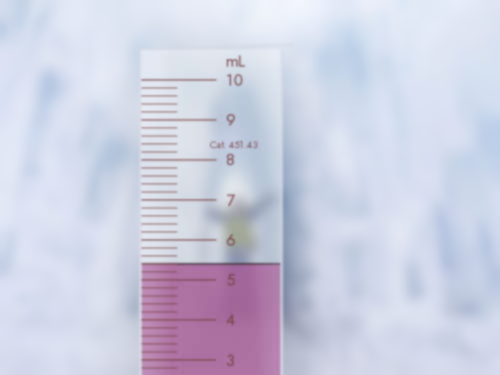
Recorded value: 5.4,mL
